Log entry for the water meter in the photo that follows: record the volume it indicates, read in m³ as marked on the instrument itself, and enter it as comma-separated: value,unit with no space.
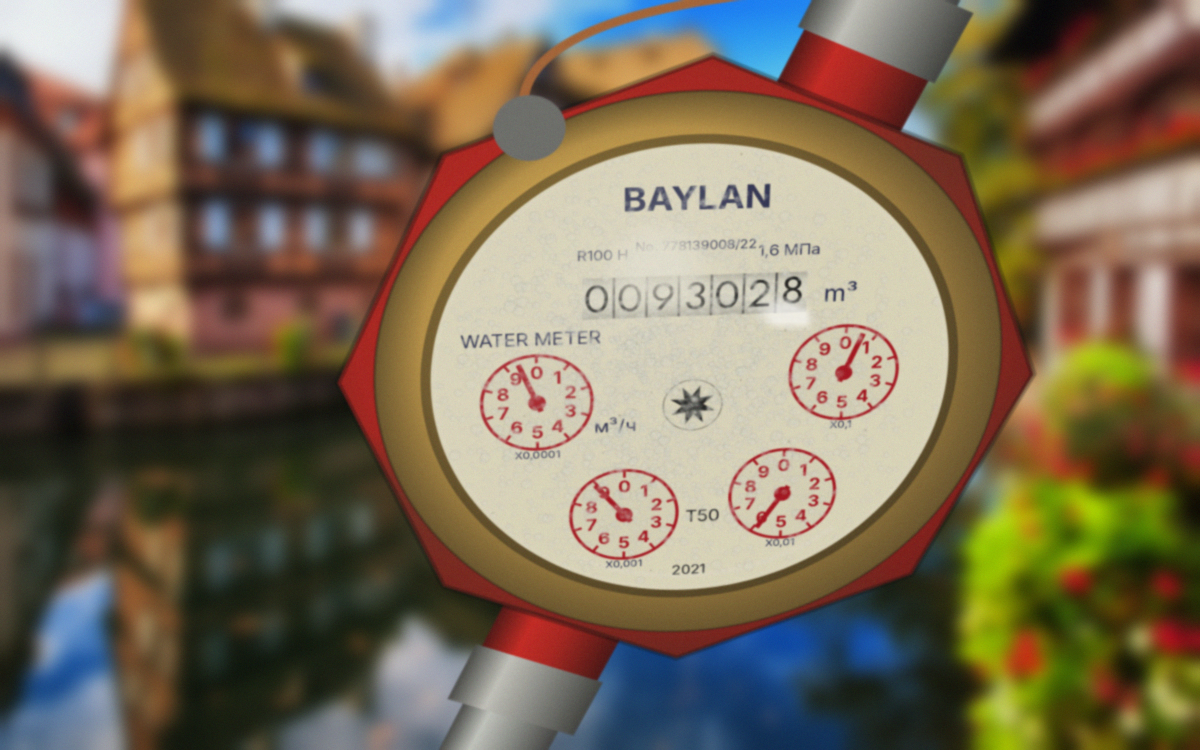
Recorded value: 93028.0589,m³
